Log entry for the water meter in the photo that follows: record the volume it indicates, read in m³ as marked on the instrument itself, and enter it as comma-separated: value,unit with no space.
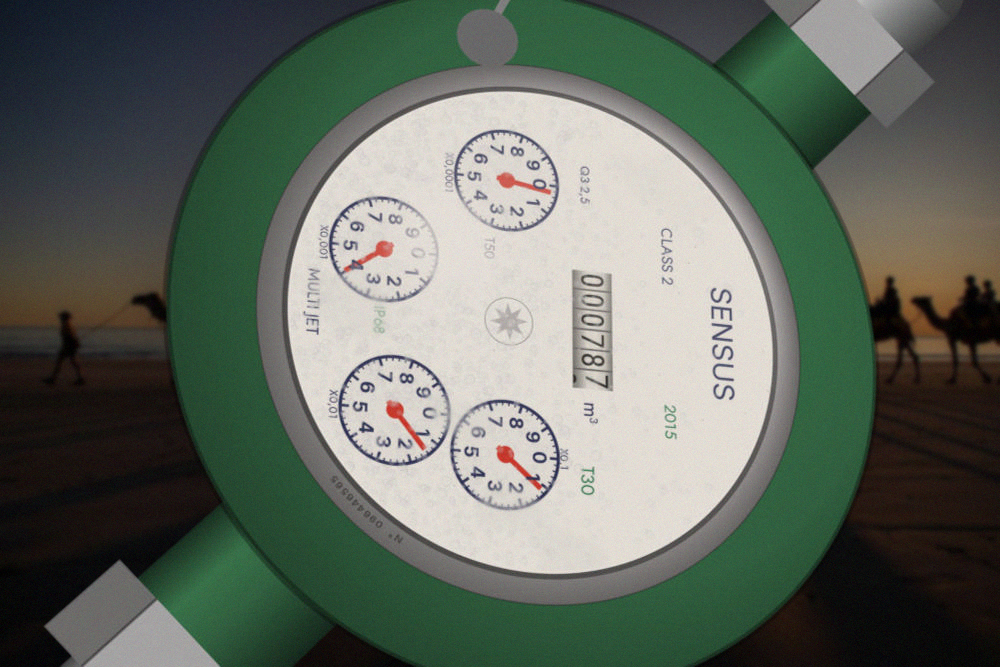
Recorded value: 787.1140,m³
